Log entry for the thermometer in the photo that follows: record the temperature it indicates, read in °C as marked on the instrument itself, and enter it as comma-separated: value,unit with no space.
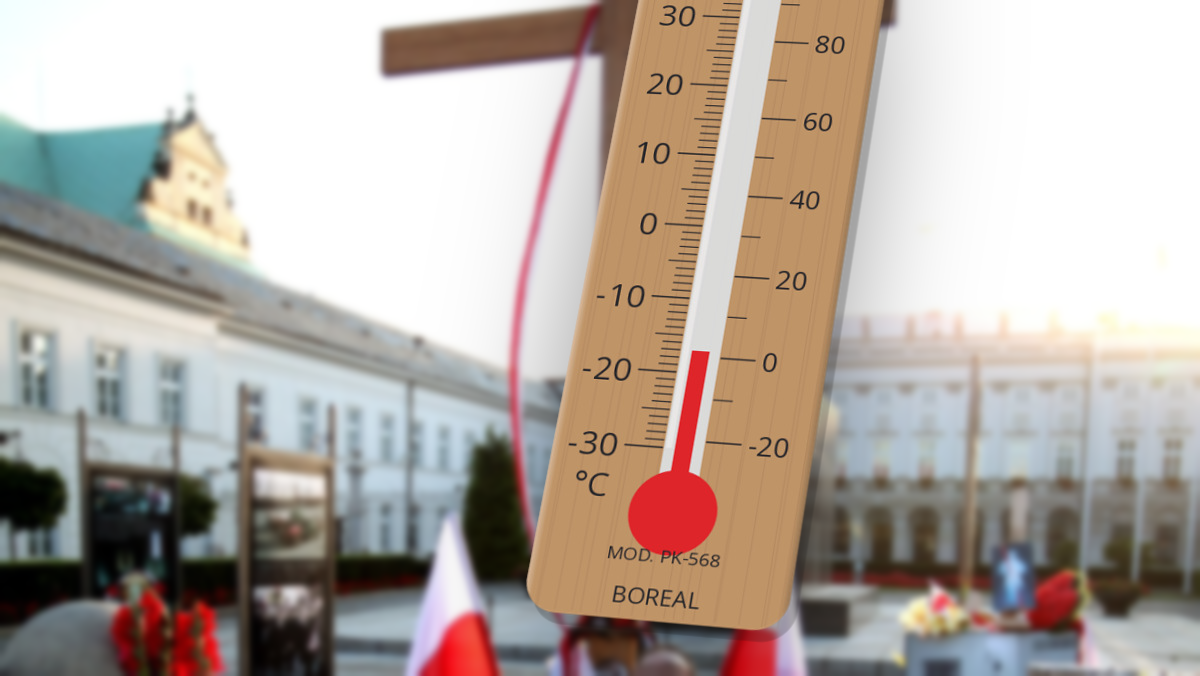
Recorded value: -17,°C
